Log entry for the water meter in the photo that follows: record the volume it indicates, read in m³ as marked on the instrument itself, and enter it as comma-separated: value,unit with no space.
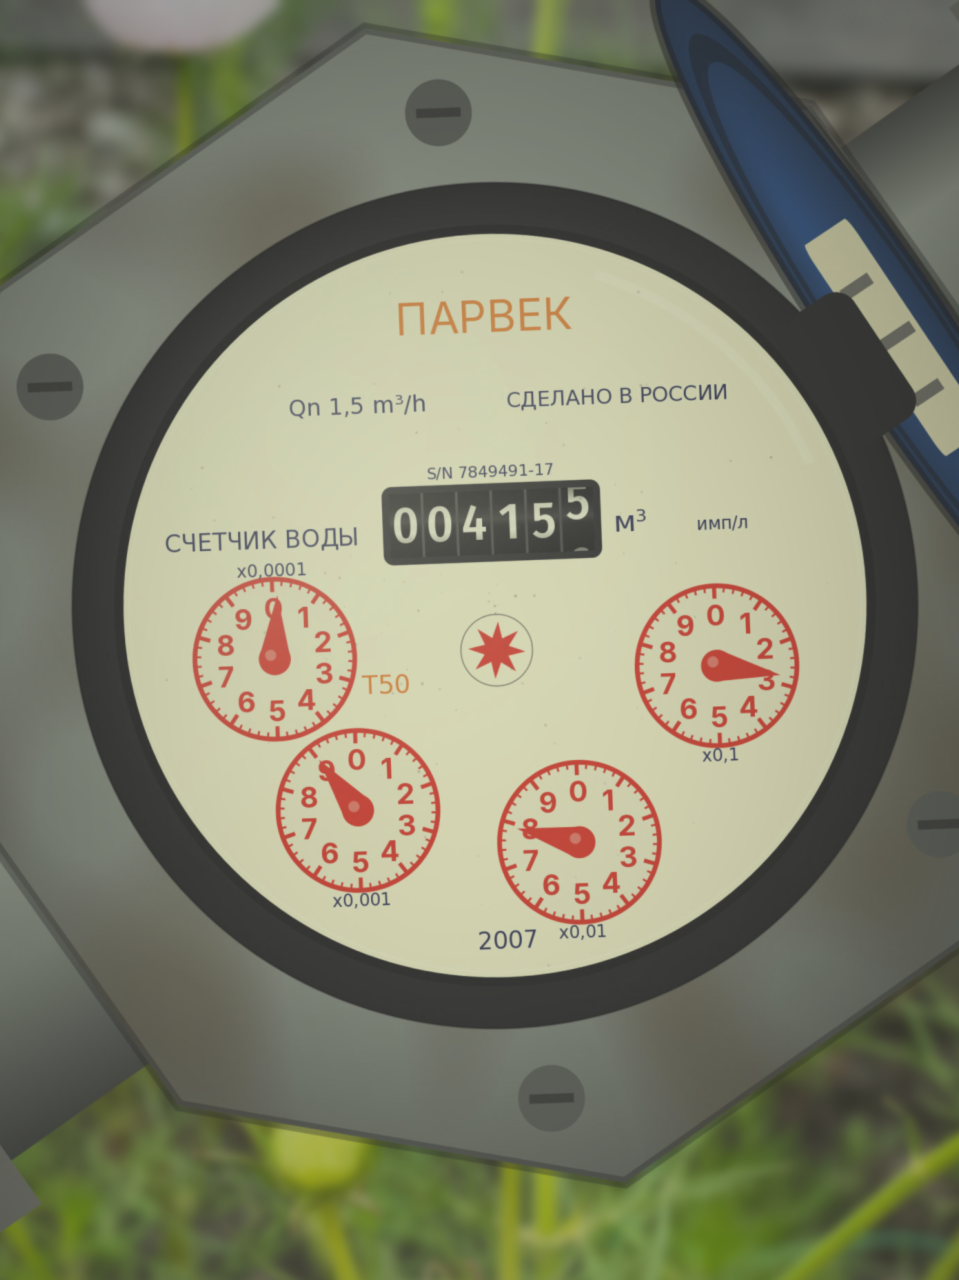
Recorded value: 4155.2790,m³
